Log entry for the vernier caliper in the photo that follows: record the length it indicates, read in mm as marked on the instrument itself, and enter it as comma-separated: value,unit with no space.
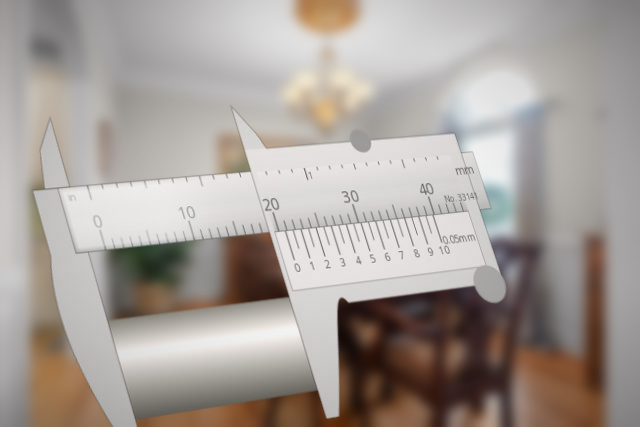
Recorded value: 20.8,mm
